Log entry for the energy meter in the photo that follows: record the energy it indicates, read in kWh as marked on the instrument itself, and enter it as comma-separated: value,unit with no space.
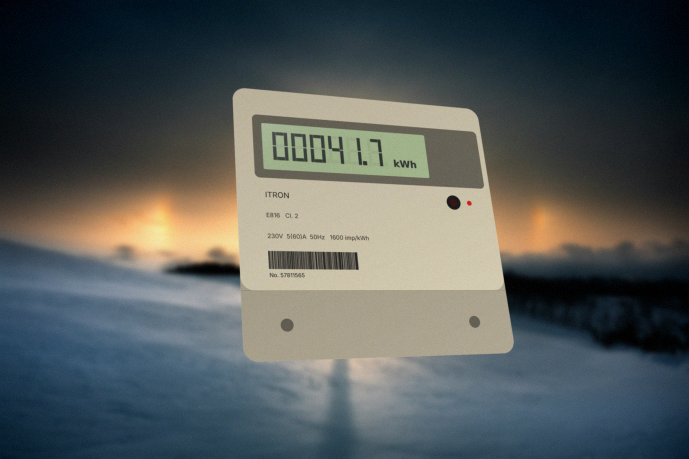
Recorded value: 41.7,kWh
